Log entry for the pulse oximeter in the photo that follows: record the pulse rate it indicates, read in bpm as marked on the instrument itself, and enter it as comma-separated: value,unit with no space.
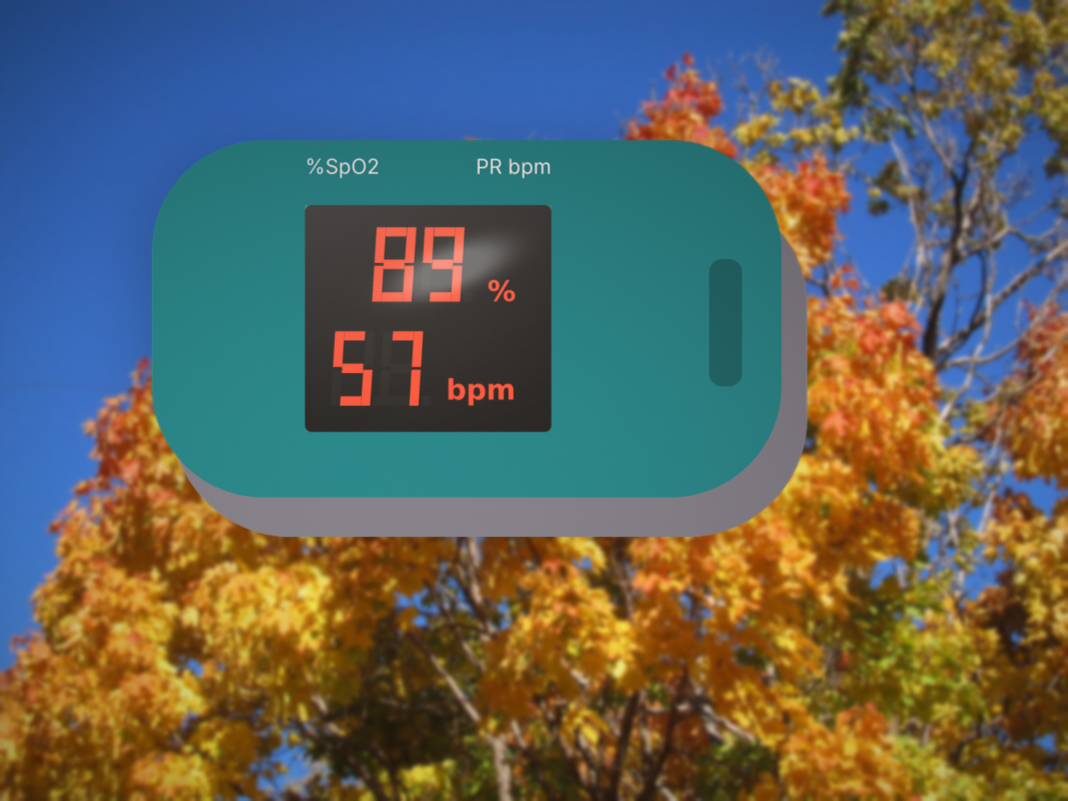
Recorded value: 57,bpm
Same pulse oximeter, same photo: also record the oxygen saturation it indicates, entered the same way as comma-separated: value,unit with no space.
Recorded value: 89,%
